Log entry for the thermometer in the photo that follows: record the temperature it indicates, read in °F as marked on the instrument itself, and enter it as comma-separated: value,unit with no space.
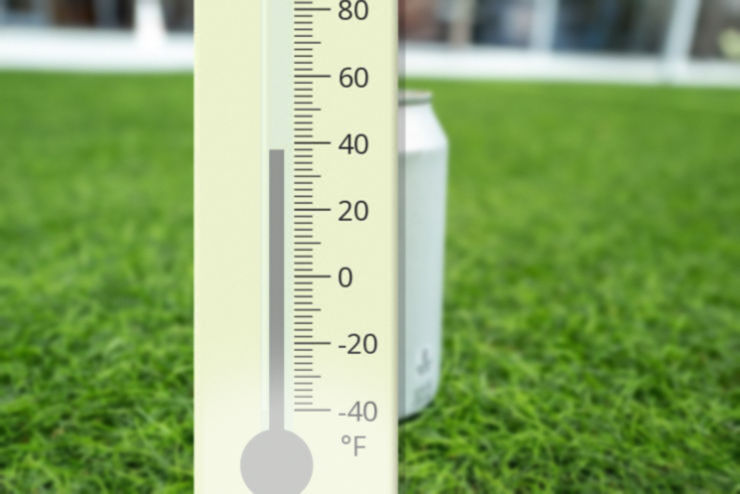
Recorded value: 38,°F
